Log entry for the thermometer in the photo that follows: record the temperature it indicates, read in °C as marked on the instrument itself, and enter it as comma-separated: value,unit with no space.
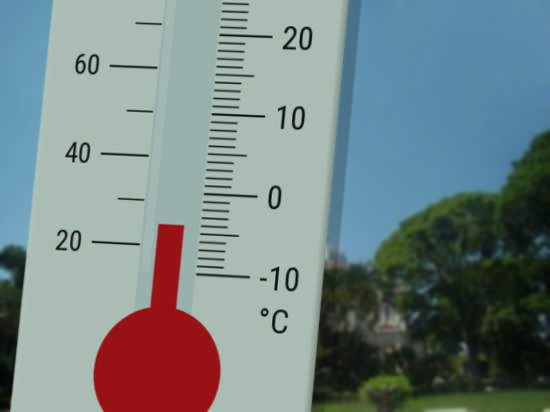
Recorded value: -4,°C
